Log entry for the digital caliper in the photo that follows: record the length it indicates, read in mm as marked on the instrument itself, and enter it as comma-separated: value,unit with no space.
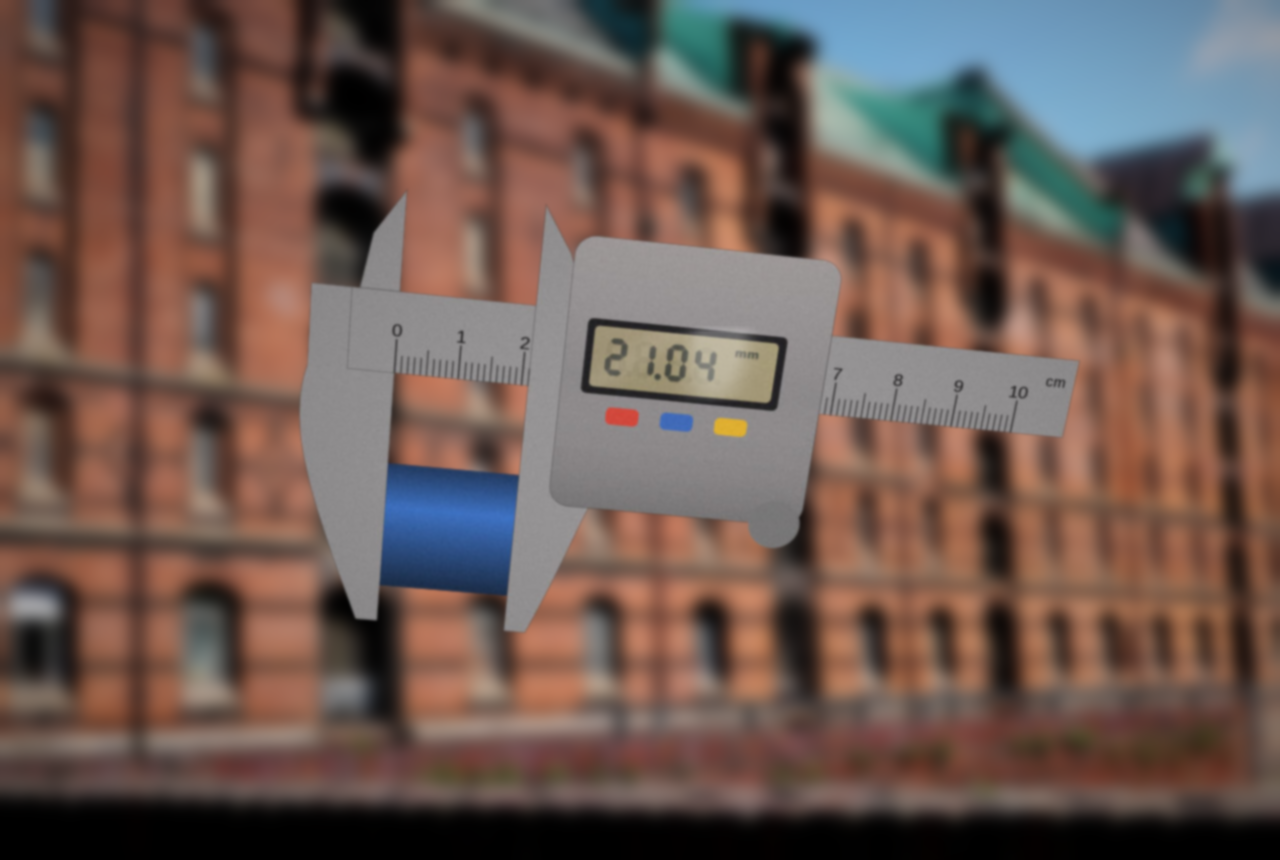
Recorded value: 21.04,mm
